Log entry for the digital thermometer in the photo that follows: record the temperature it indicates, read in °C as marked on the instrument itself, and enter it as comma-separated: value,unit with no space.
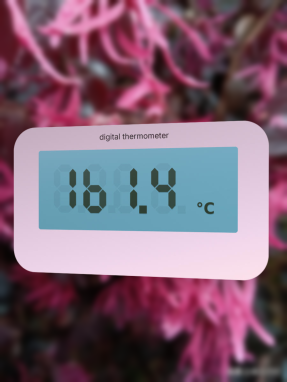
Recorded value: 161.4,°C
